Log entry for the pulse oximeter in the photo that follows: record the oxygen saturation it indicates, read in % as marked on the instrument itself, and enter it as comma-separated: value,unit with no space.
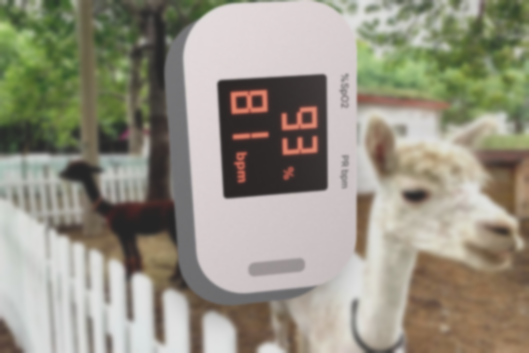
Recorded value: 93,%
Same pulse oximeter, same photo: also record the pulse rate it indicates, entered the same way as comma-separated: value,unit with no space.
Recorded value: 81,bpm
